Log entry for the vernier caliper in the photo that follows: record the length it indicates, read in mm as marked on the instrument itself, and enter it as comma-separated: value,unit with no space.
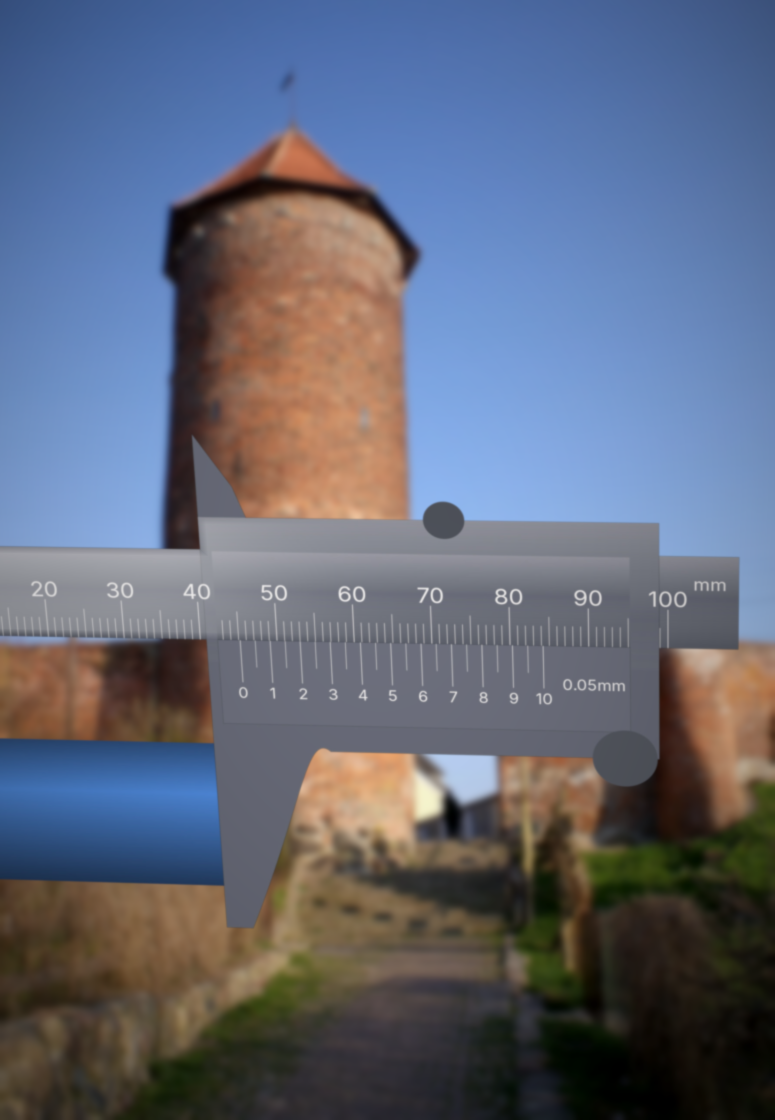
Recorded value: 45.2,mm
